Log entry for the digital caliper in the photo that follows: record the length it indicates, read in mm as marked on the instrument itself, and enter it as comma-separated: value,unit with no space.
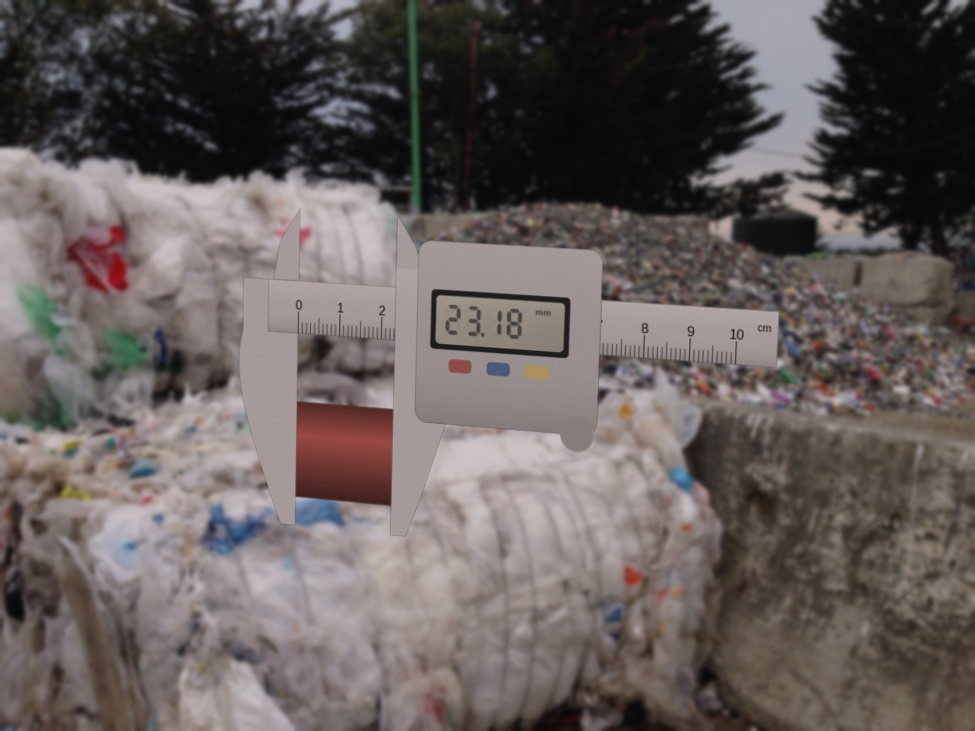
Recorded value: 23.18,mm
